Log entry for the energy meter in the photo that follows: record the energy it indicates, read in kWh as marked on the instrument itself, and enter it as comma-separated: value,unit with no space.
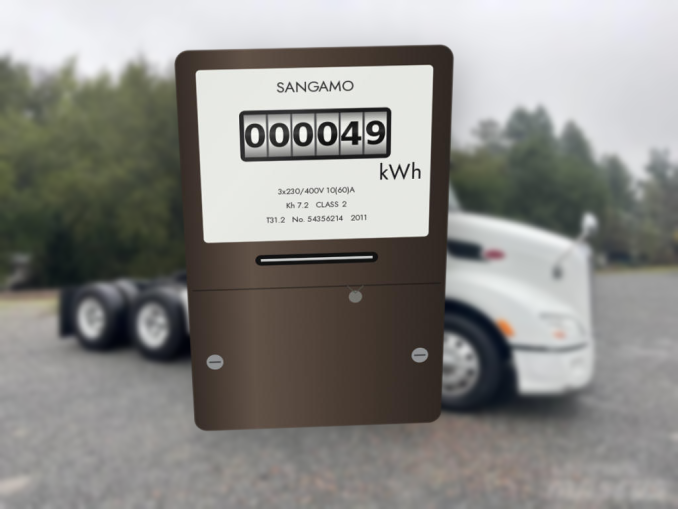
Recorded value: 49,kWh
